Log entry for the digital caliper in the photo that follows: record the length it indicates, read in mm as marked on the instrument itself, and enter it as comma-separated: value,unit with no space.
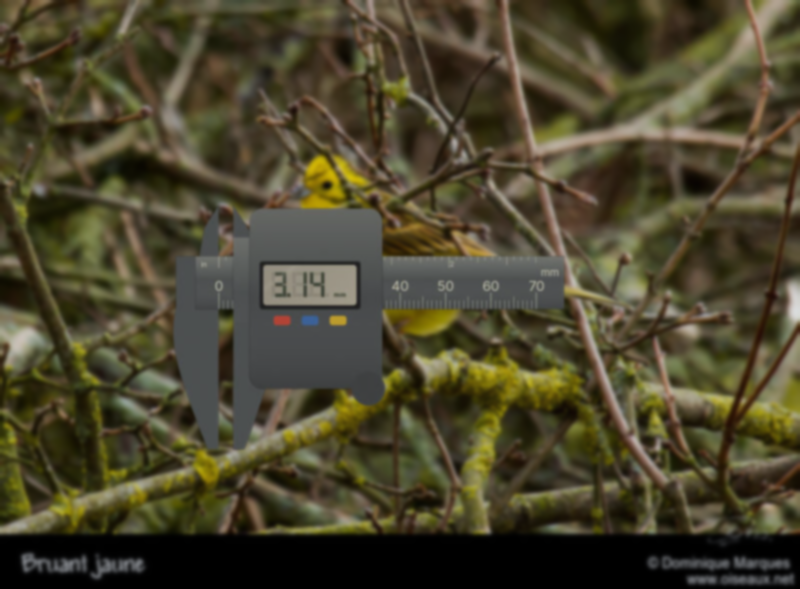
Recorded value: 3.14,mm
